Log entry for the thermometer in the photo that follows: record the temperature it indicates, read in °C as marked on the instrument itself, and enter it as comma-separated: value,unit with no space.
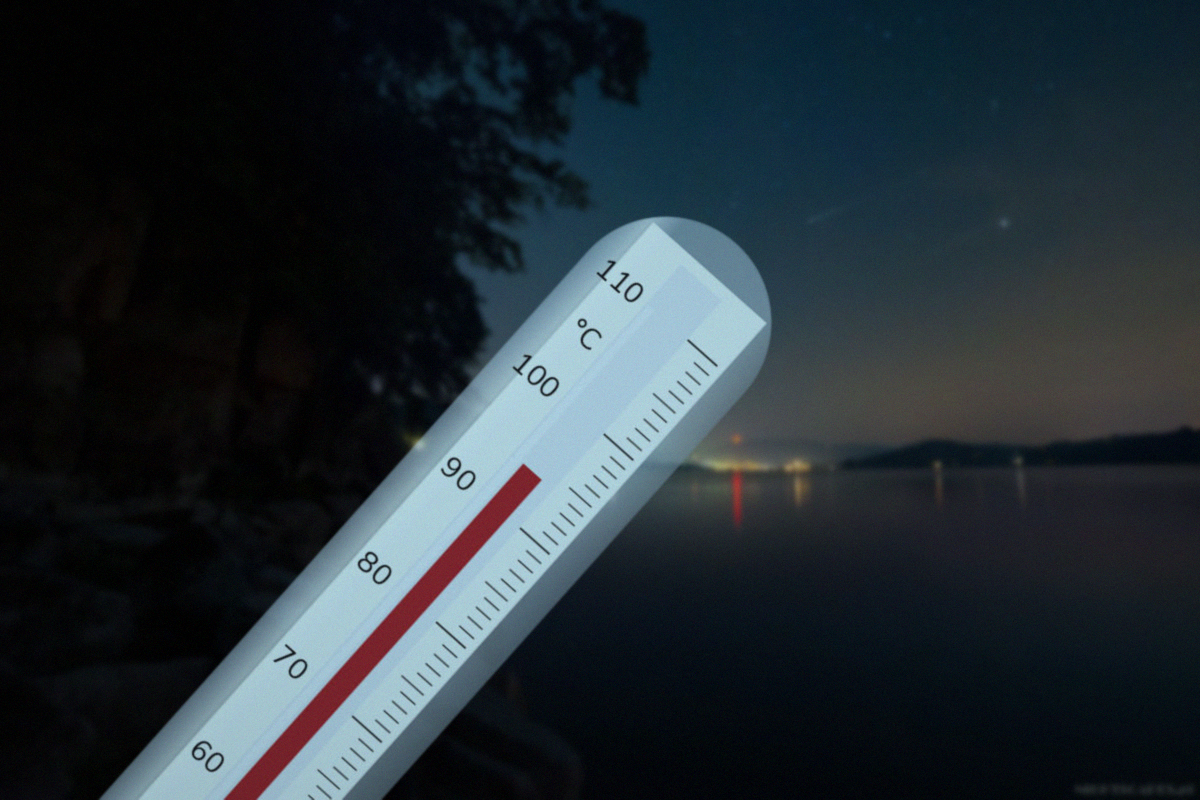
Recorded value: 94,°C
